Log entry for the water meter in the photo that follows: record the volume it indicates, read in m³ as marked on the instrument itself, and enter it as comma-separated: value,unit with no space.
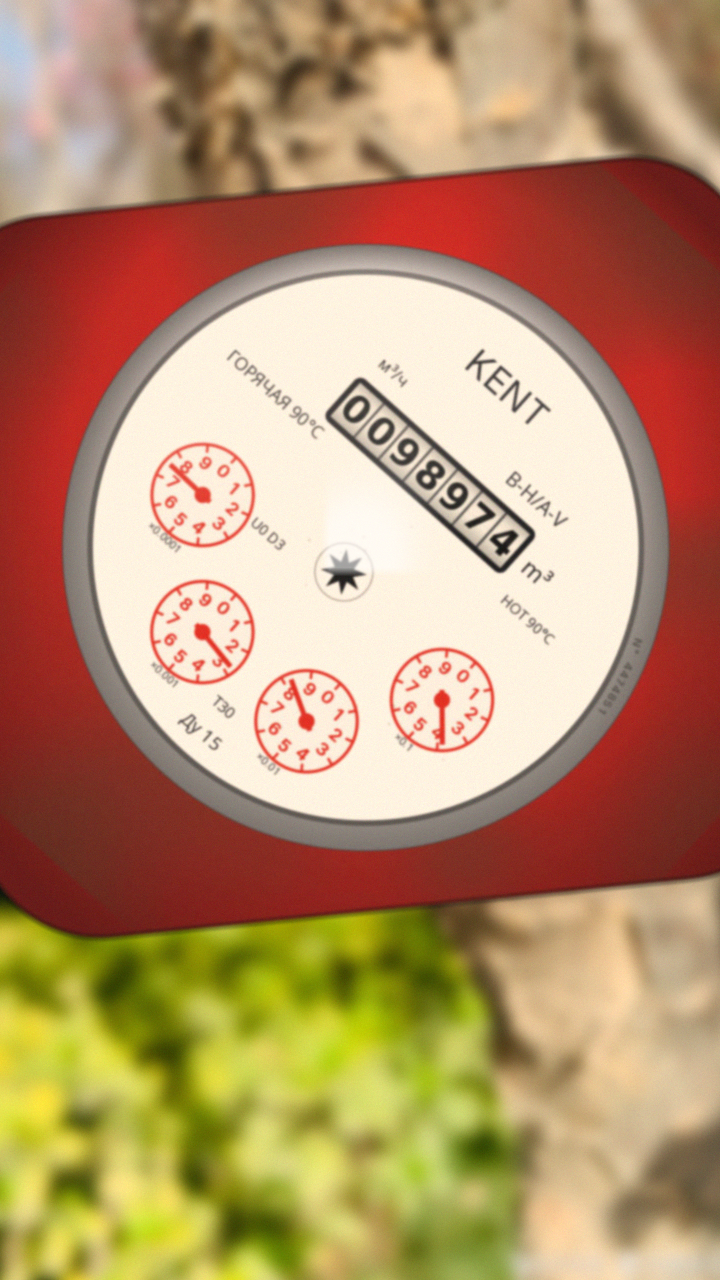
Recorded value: 98974.3827,m³
